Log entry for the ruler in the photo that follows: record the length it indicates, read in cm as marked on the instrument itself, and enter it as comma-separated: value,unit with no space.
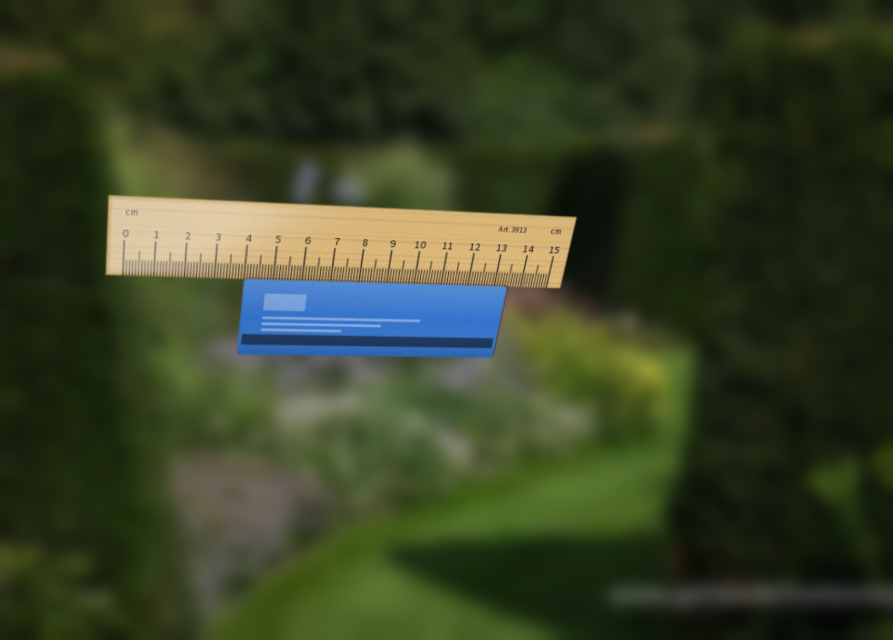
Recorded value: 9.5,cm
